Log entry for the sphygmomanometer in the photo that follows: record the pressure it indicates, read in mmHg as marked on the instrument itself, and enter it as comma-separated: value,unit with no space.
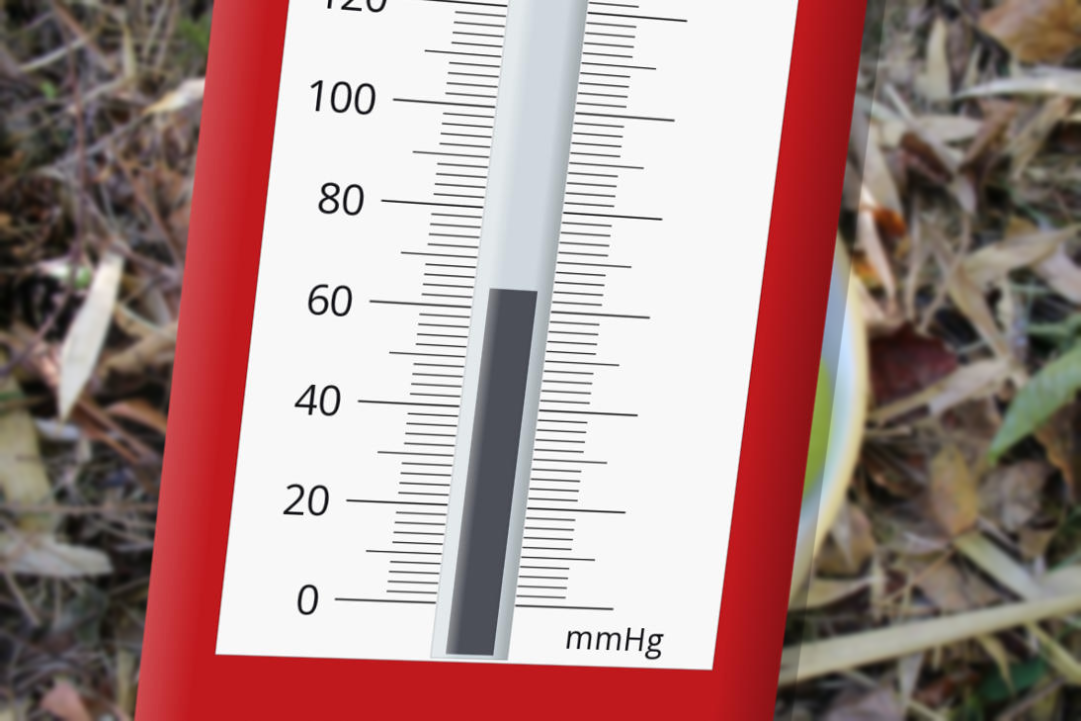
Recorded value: 64,mmHg
